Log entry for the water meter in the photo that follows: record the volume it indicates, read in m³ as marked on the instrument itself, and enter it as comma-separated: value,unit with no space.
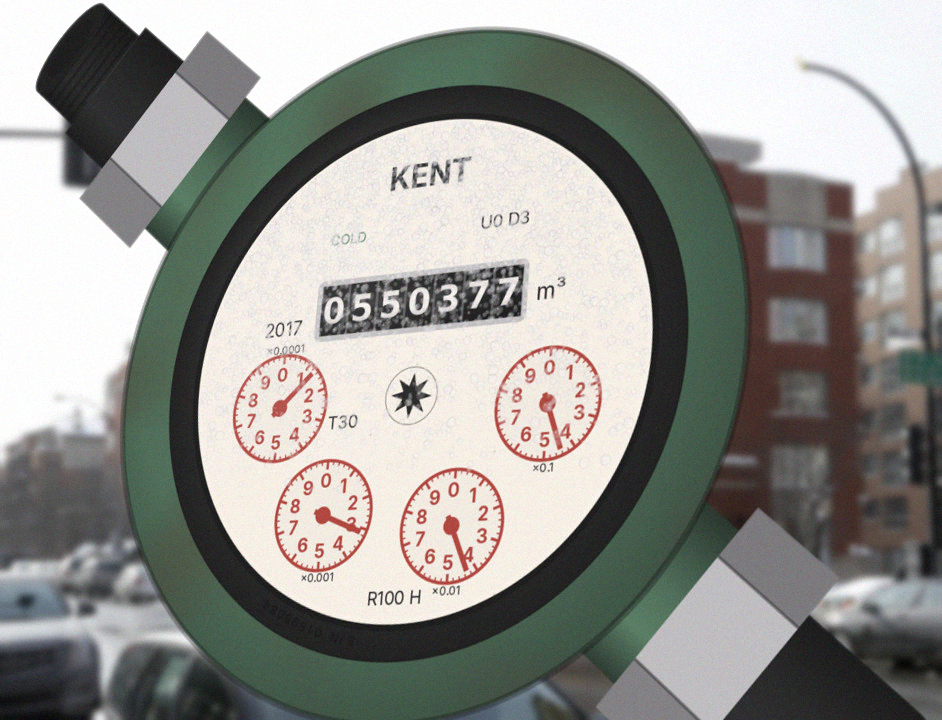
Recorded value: 550377.4431,m³
